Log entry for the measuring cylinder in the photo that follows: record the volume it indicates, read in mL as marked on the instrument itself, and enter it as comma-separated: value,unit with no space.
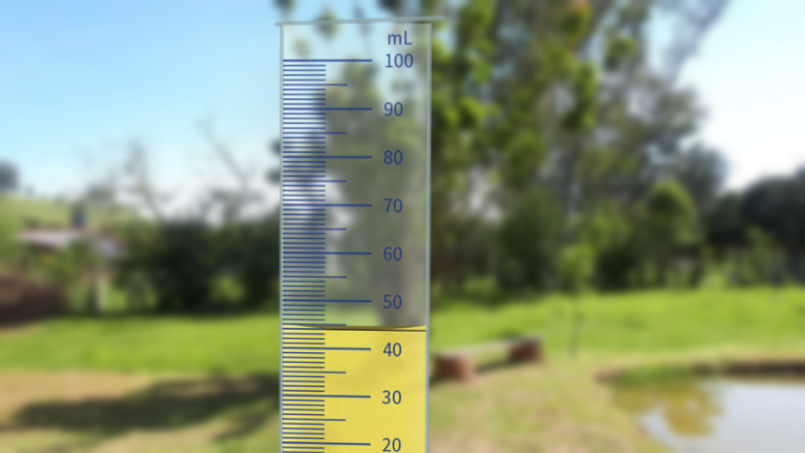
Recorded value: 44,mL
